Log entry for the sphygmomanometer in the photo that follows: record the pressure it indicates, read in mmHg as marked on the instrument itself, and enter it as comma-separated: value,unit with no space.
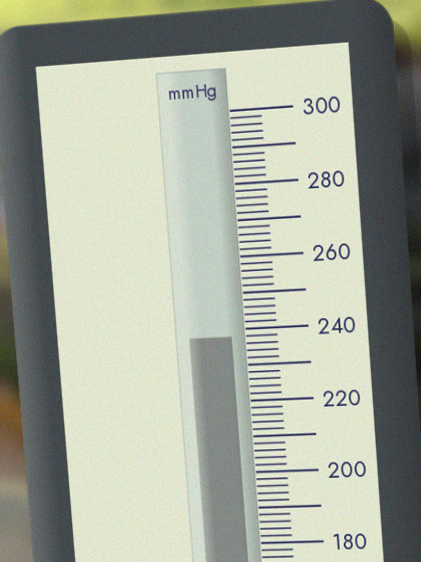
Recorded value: 238,mmHg
